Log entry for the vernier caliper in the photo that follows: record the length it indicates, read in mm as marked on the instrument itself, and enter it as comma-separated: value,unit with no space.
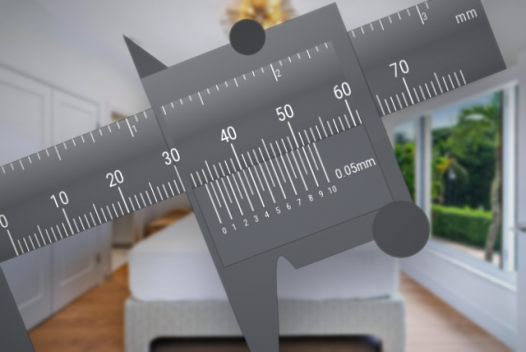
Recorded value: 33.6,mm
